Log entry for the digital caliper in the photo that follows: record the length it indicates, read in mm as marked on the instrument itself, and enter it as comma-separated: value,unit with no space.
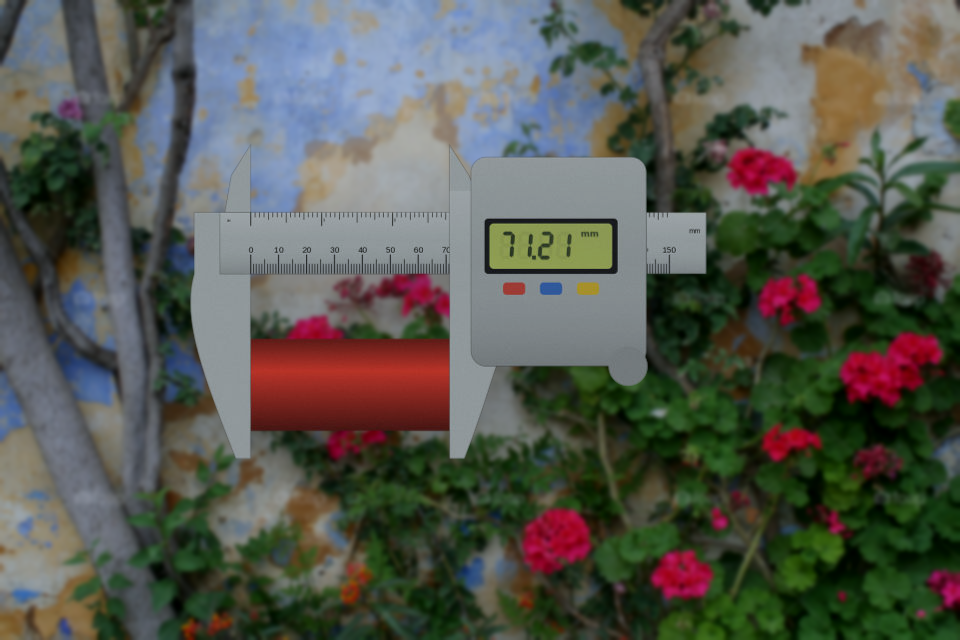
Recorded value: 71.21,mm
